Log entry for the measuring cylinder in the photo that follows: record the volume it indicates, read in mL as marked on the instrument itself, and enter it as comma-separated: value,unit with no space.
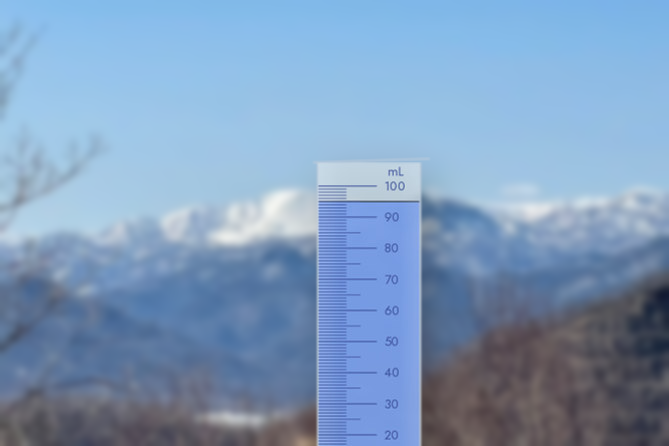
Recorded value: 95,mL
